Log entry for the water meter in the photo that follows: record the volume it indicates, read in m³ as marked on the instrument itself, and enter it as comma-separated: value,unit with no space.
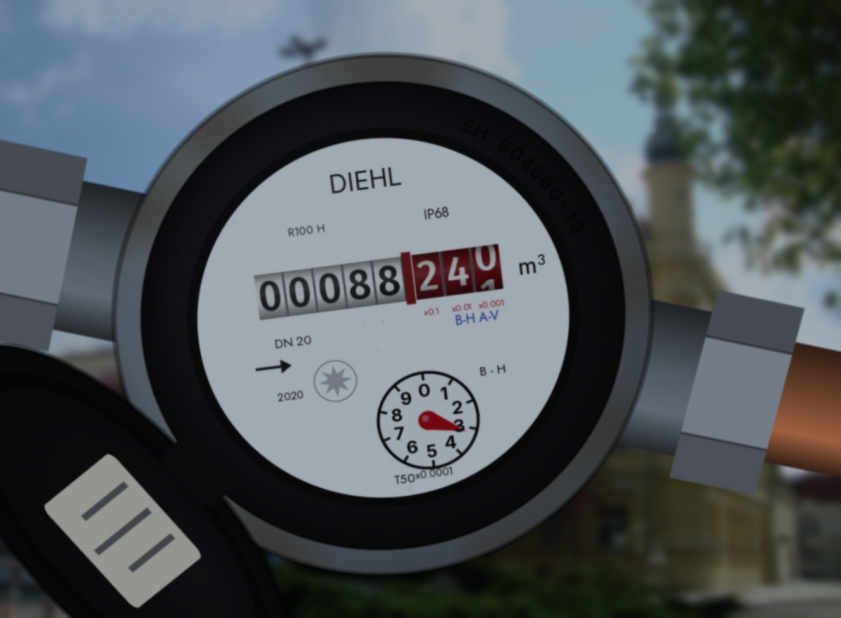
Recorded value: 88.2403,m³
